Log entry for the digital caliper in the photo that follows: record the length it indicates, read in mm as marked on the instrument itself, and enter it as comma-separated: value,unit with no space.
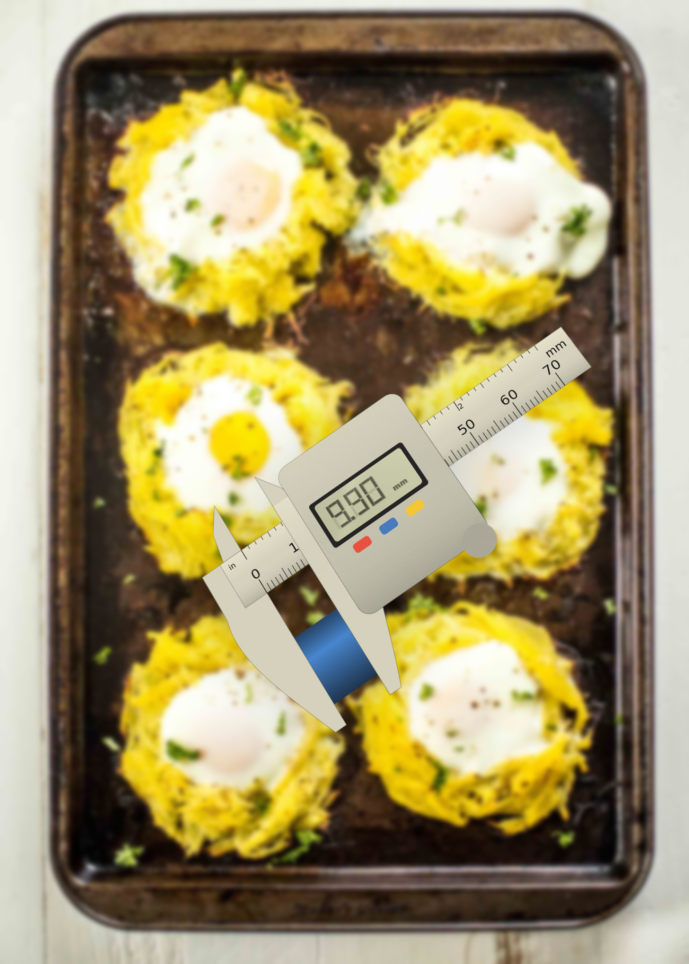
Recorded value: 9.90,mm
